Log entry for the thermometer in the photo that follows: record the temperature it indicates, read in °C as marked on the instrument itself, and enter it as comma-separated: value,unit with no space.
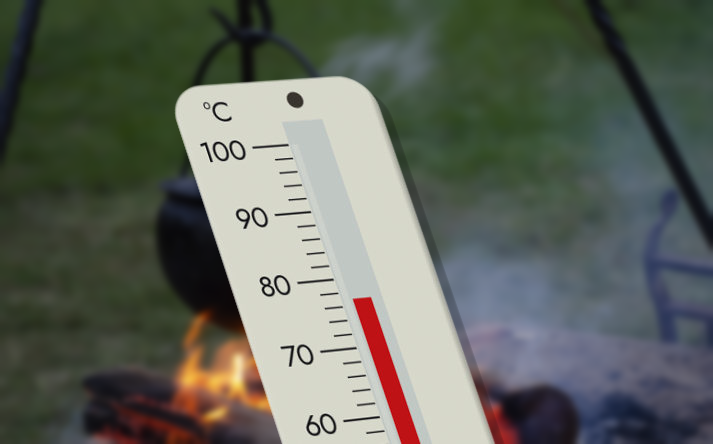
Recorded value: 77,°C
